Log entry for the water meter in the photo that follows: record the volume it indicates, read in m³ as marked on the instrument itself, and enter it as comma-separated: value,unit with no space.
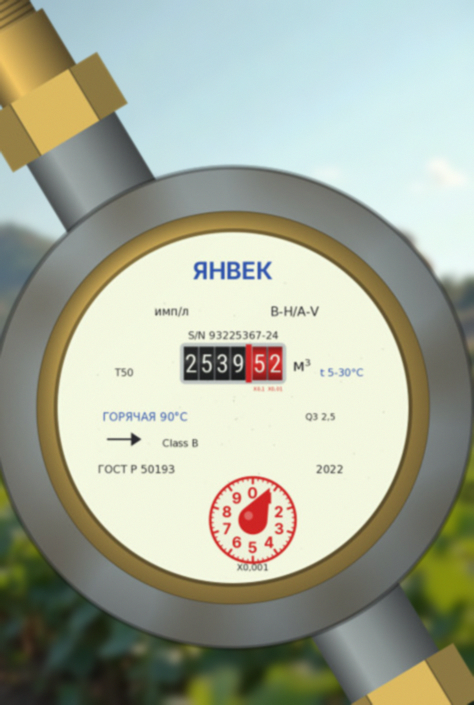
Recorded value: 2539.520,m³
